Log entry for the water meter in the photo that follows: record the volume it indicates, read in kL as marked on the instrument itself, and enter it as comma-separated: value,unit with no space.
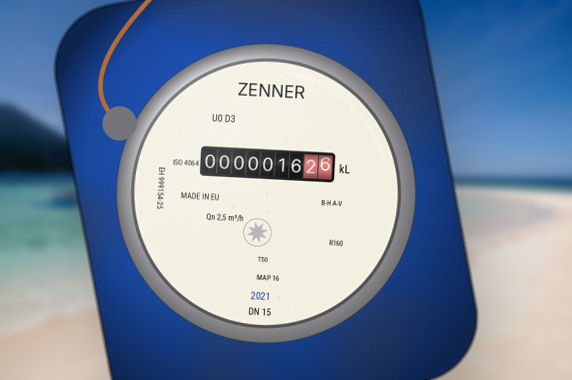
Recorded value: 16.26,kL
